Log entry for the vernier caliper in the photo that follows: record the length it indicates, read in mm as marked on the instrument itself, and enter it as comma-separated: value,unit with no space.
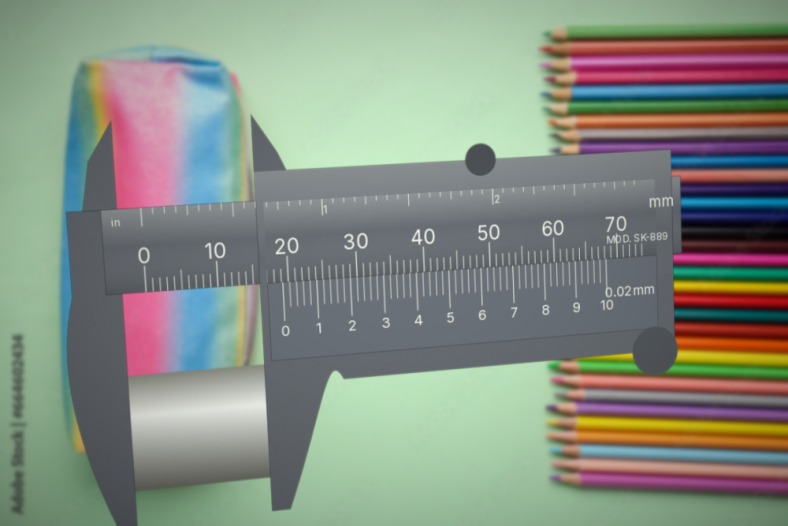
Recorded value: 19.2,mm
